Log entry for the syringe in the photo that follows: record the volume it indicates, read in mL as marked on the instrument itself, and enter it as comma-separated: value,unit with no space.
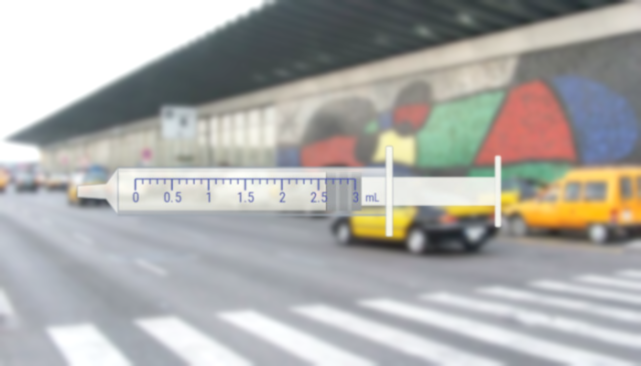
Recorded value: 2.6,mL
